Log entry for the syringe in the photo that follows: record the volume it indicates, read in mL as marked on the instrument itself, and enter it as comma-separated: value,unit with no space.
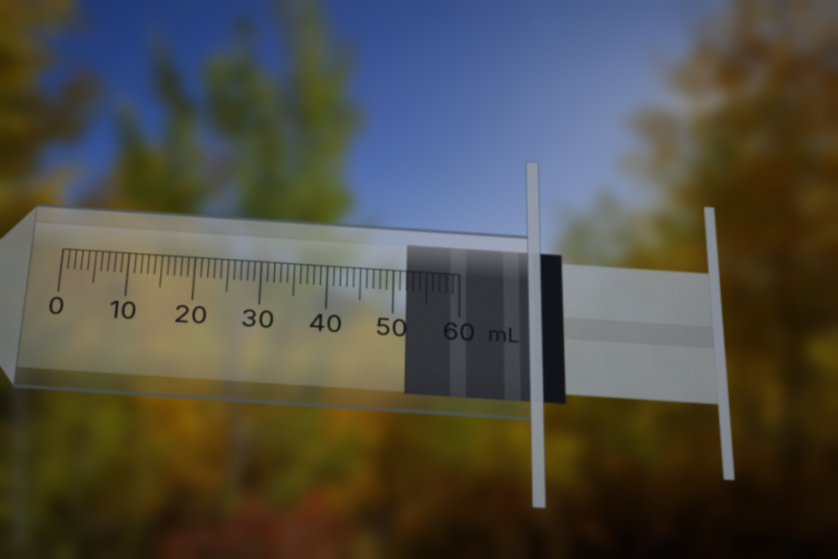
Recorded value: 52,mL
